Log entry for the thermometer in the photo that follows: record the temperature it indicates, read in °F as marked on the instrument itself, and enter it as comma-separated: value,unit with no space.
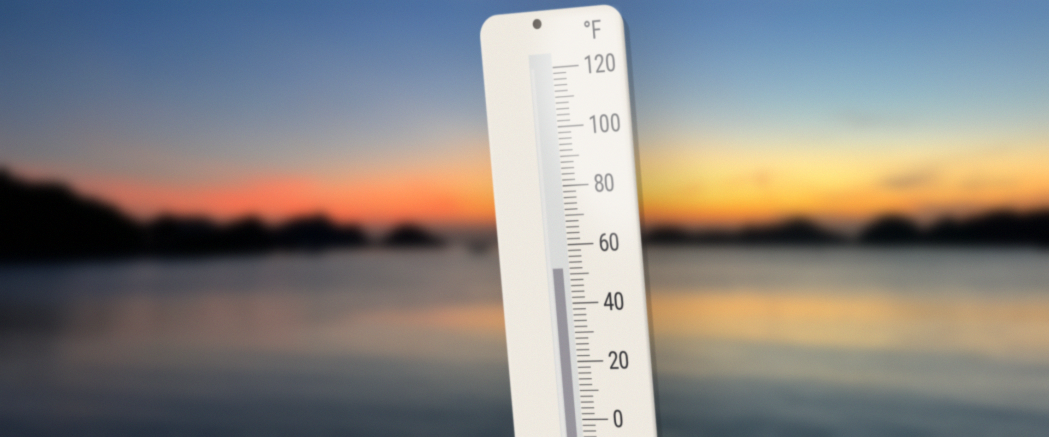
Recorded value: 52,°F
